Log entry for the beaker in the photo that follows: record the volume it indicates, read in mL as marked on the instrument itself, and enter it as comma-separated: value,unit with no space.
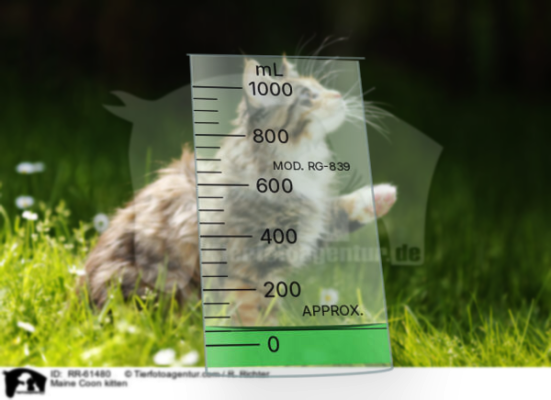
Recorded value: 50,mL
